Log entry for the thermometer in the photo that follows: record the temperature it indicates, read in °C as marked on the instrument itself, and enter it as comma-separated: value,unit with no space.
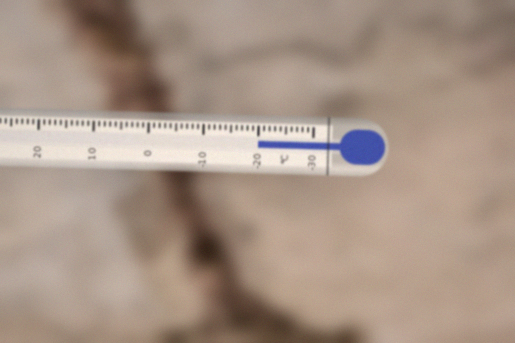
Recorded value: -20,°C
